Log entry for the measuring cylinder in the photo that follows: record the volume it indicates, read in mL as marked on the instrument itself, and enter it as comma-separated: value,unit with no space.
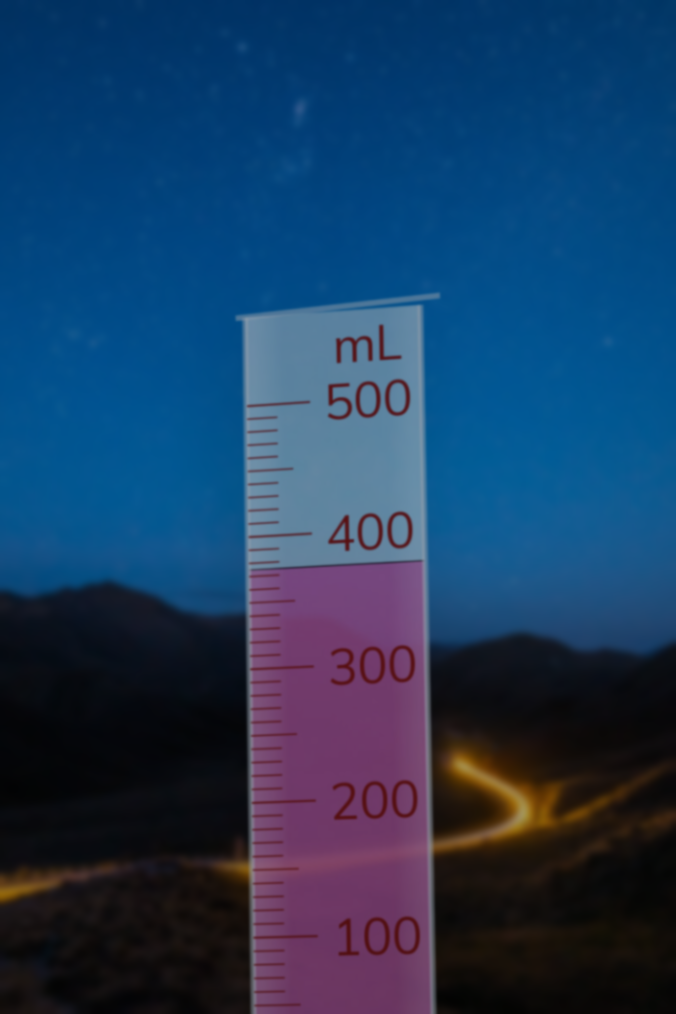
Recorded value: 375,mL
